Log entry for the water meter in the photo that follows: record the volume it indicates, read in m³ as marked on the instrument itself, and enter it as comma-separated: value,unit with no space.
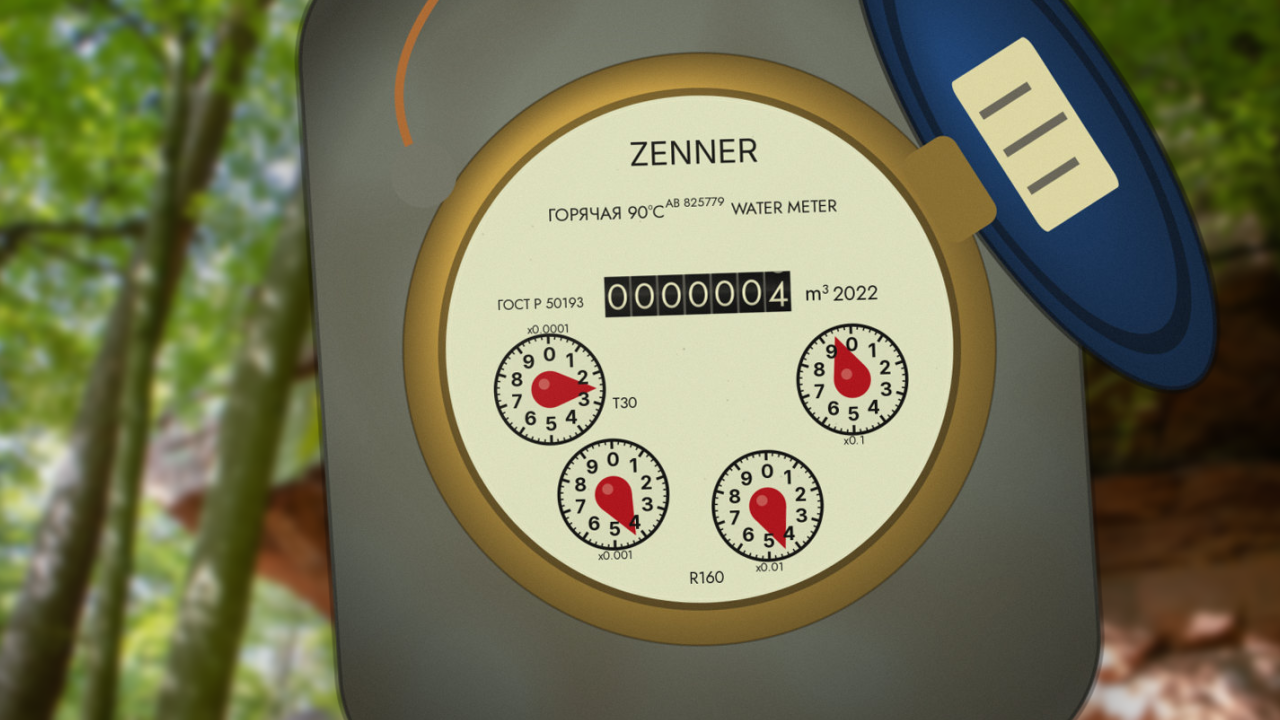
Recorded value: 3.9442,m³
